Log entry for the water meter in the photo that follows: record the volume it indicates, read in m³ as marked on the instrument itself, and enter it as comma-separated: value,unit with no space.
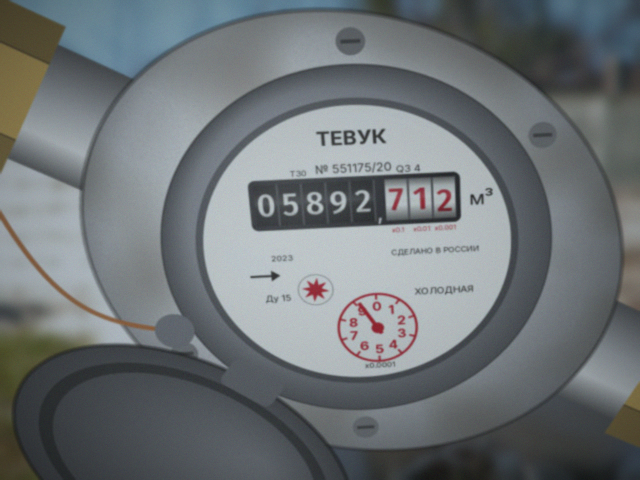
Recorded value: 5892.7119,m³
